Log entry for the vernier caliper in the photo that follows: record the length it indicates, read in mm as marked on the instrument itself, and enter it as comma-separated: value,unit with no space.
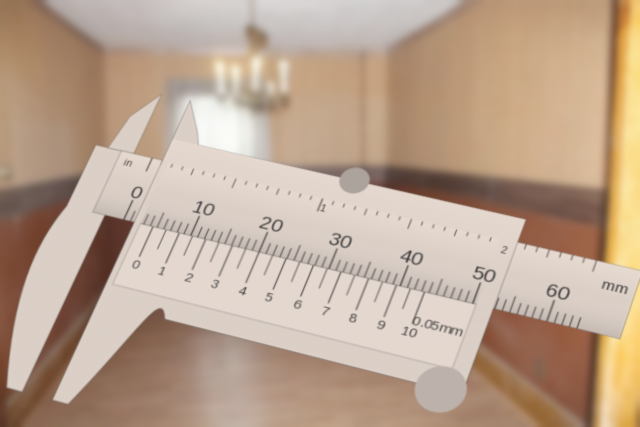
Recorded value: 4.4,mm
